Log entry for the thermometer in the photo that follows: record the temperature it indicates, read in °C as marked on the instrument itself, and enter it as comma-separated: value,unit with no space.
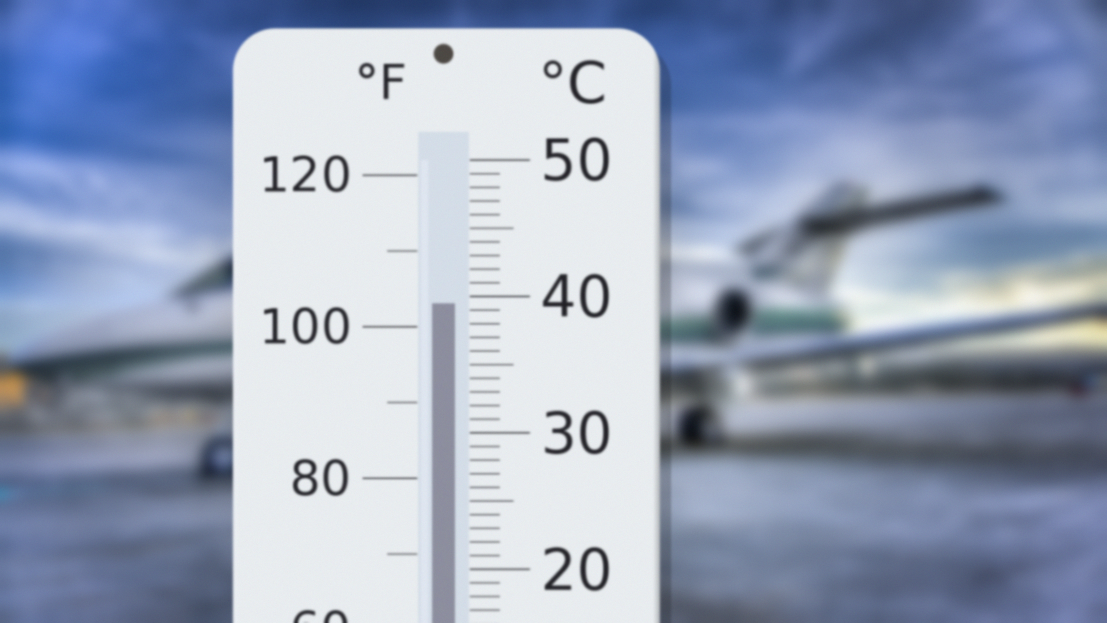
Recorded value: 39.5,°C
